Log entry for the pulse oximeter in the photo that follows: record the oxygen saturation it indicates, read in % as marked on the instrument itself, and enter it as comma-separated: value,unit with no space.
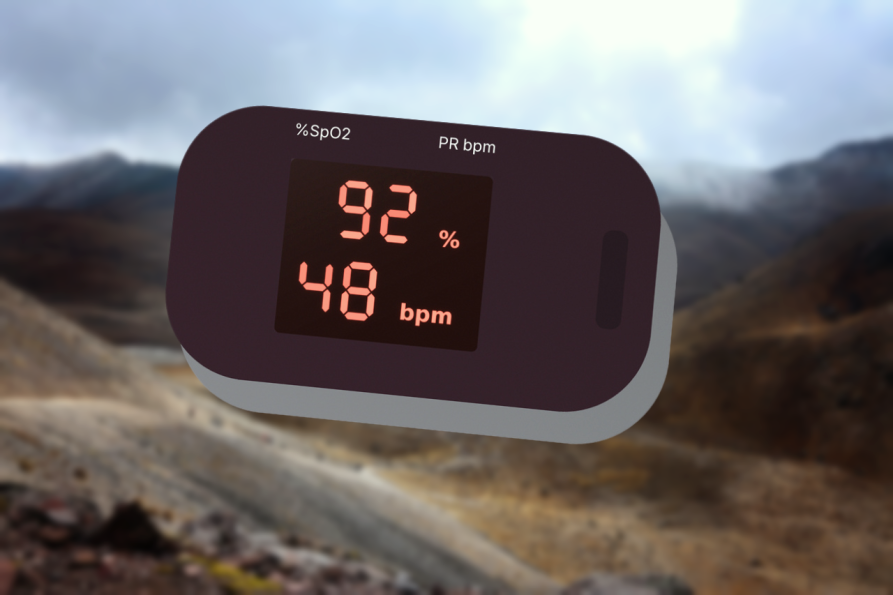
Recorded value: 92,%
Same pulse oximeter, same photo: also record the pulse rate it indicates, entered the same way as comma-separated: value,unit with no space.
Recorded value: 48,bpm
